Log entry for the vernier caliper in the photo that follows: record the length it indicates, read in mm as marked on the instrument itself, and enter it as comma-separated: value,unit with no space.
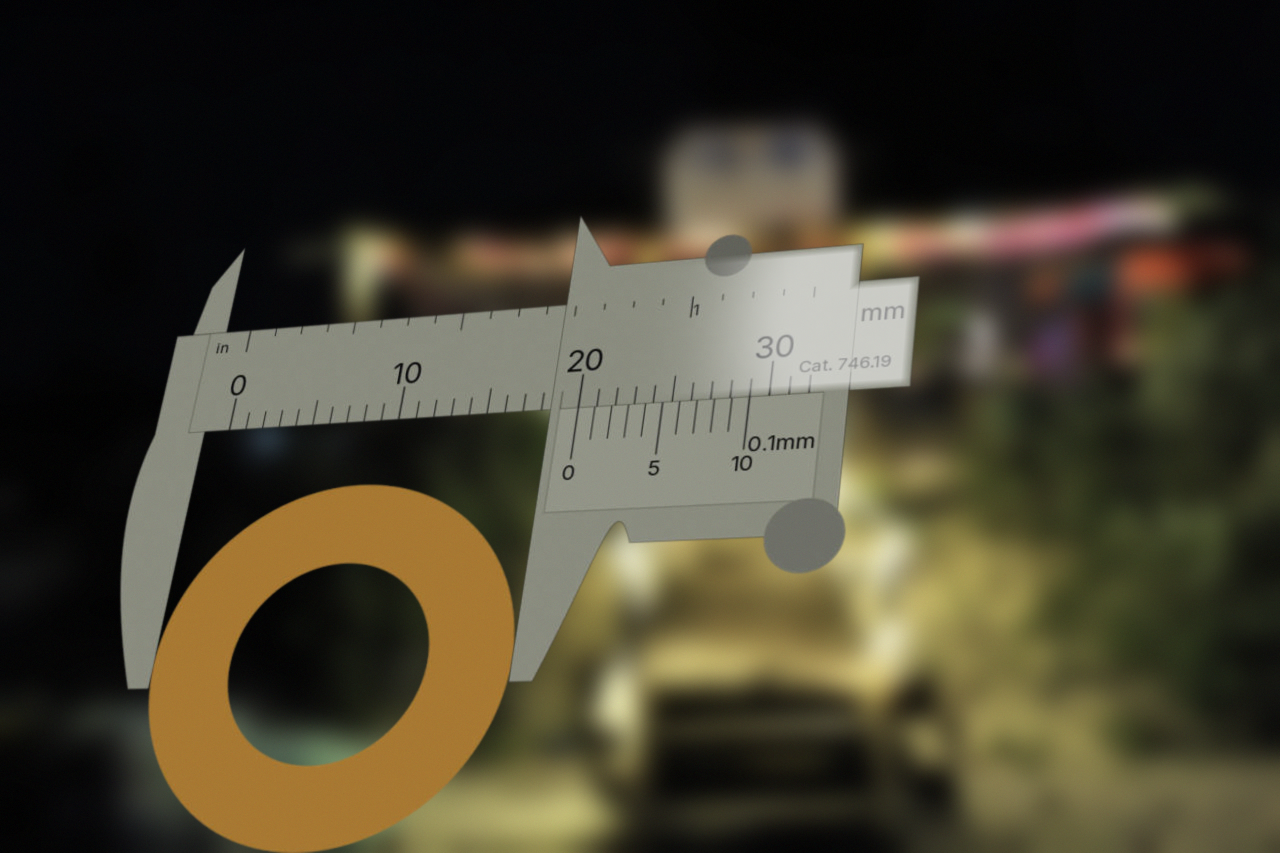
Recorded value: 20.0,mm
